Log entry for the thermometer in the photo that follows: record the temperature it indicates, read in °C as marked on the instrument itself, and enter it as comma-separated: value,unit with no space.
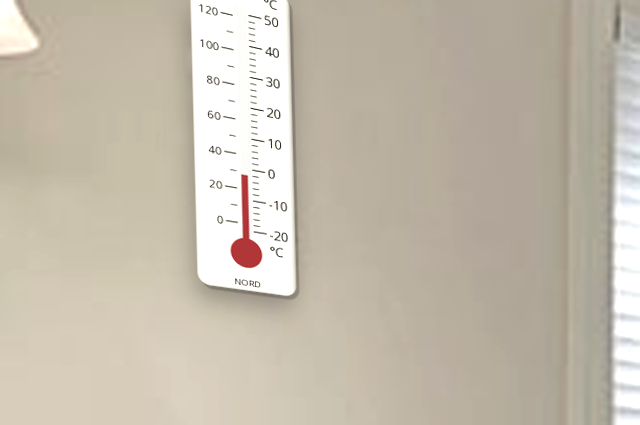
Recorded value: -2,°C
